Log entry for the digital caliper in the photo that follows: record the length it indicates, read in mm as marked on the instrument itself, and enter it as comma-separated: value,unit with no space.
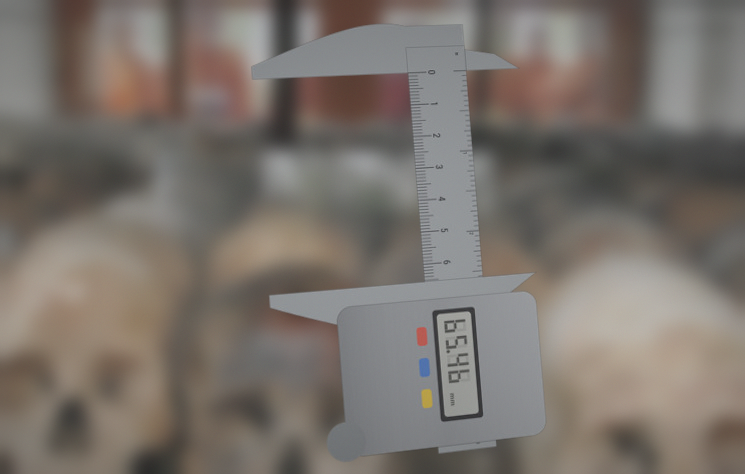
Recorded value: 65.46,mm
